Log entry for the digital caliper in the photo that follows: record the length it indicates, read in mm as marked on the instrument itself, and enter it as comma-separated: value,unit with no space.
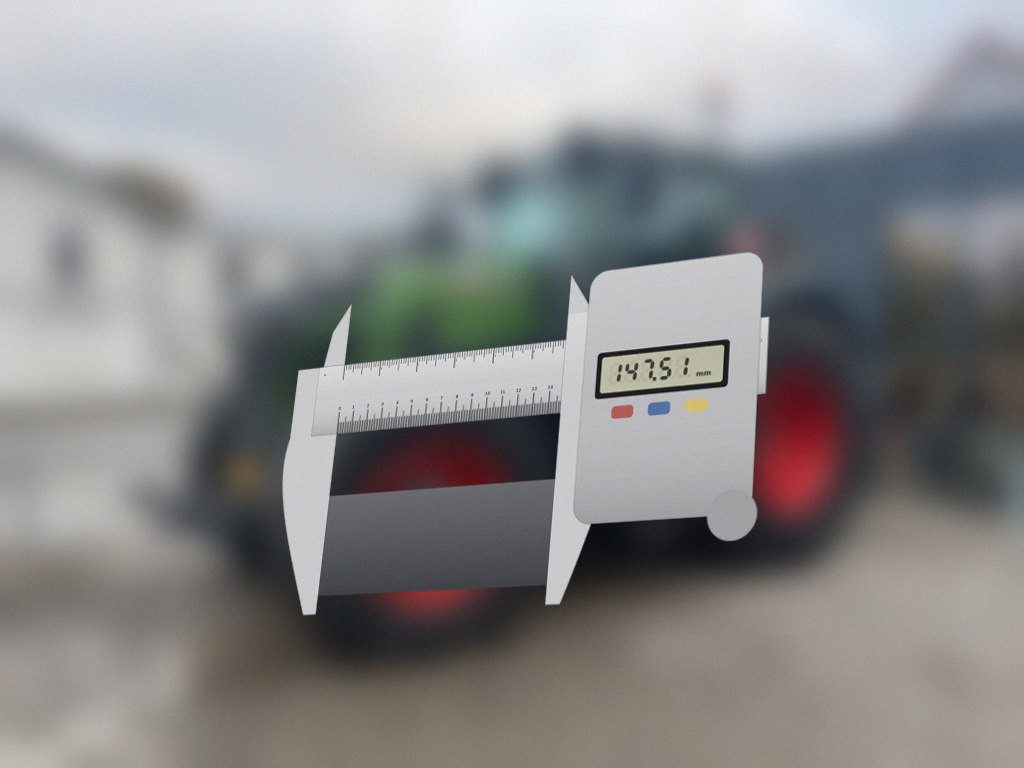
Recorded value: 147.51,mm
